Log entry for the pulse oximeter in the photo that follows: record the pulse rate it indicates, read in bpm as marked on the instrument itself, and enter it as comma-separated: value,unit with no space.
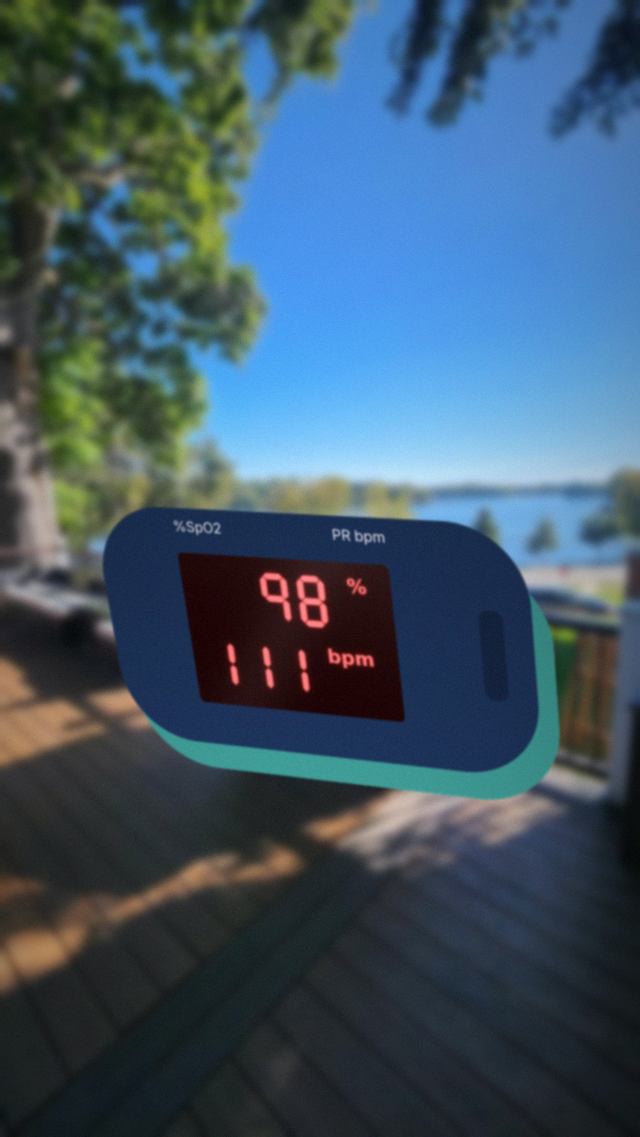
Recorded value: 111,bpm
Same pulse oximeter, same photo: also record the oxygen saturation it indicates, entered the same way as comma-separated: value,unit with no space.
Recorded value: 98,%
